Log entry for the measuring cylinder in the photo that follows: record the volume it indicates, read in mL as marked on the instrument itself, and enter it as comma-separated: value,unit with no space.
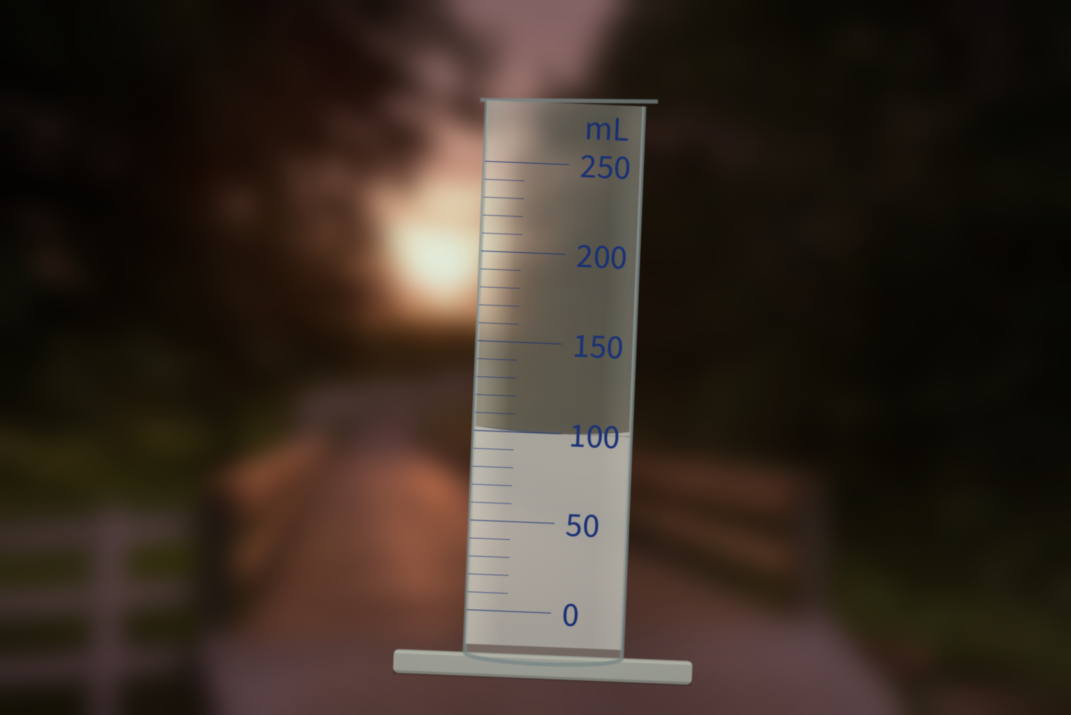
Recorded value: 100,mL
